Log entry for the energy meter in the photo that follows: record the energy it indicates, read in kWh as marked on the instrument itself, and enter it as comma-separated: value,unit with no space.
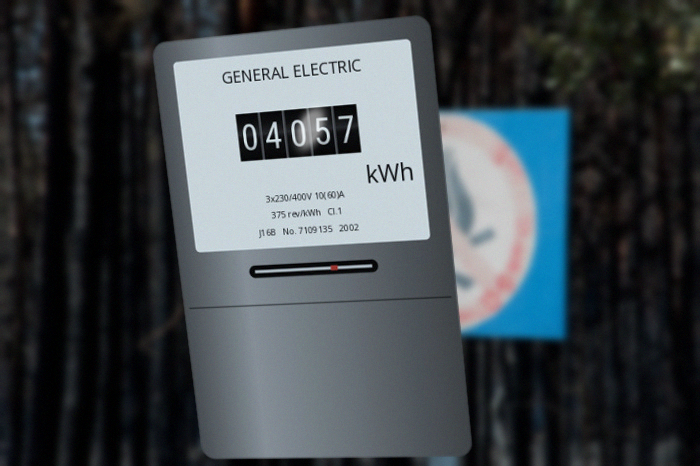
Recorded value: 4057,kWh
